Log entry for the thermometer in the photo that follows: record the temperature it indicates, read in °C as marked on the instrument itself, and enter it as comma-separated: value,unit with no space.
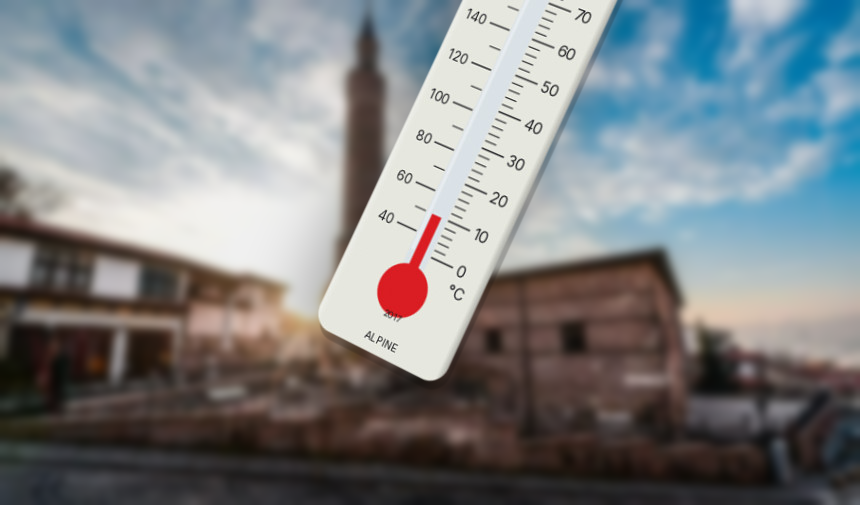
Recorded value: 10,°C
